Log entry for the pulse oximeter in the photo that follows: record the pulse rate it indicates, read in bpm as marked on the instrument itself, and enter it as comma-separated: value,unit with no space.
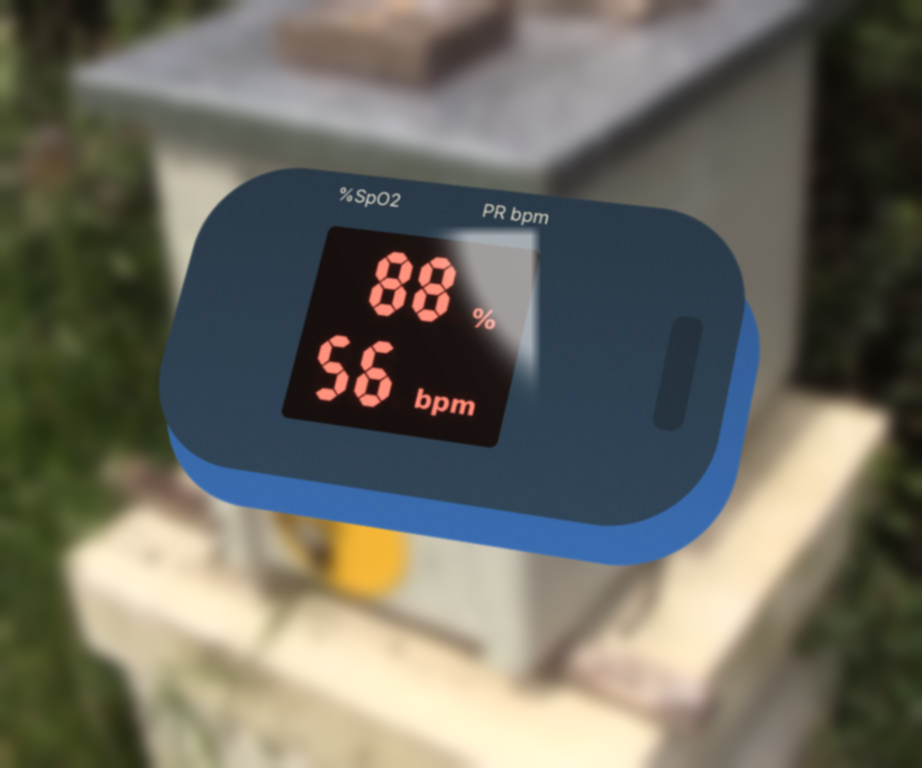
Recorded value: 56,bpm
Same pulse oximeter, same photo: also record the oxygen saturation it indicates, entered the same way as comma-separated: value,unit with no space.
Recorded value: 88,%
